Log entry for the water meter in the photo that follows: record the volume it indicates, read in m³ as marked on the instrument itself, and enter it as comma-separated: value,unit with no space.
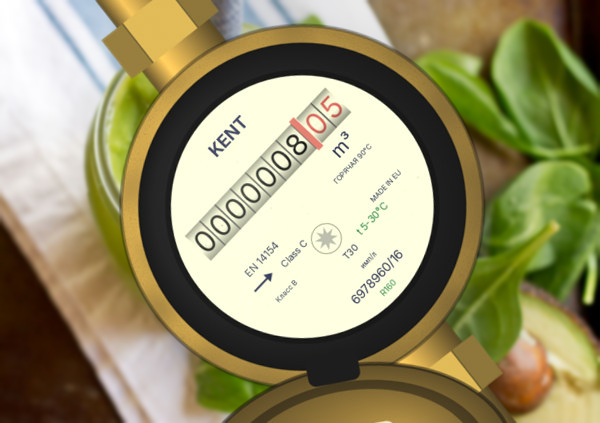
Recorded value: 8.05,m³
